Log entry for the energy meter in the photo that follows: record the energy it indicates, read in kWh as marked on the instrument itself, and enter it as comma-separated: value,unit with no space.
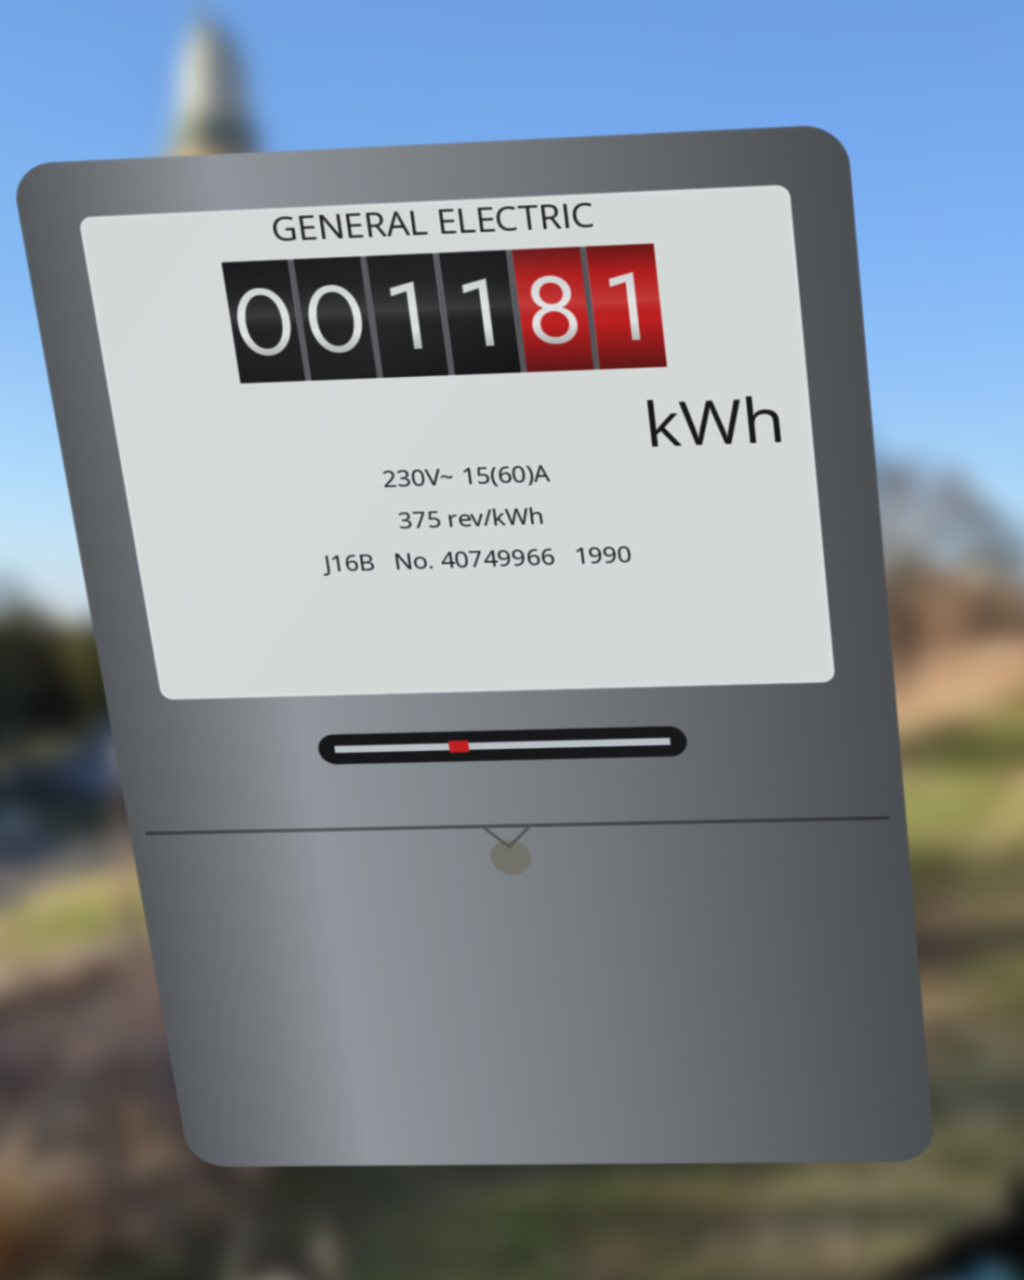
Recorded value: 11.81,kWh
